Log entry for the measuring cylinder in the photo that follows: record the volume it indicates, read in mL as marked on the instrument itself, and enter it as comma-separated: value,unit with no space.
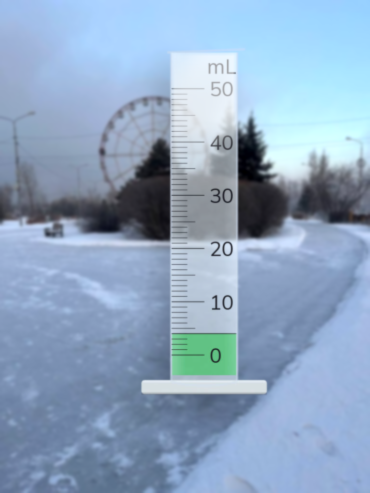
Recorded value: 4,mL
